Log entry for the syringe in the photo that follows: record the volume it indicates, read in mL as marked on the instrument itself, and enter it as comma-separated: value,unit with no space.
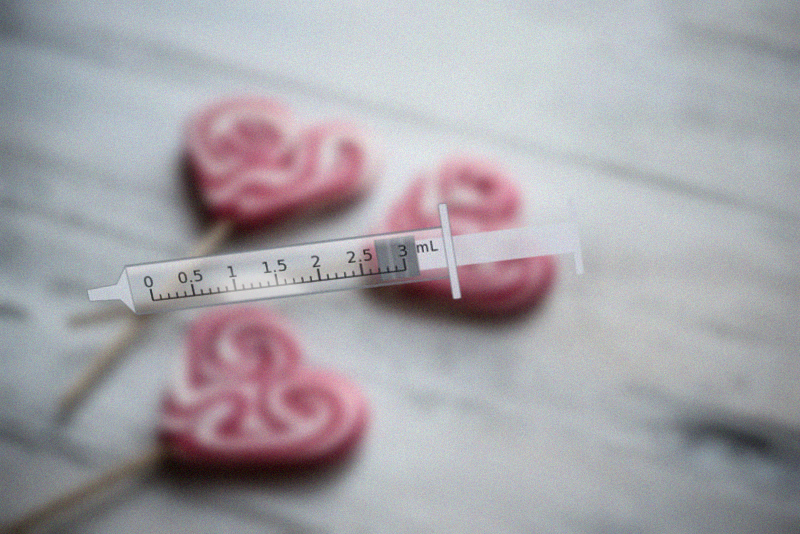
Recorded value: 2.7,mL
